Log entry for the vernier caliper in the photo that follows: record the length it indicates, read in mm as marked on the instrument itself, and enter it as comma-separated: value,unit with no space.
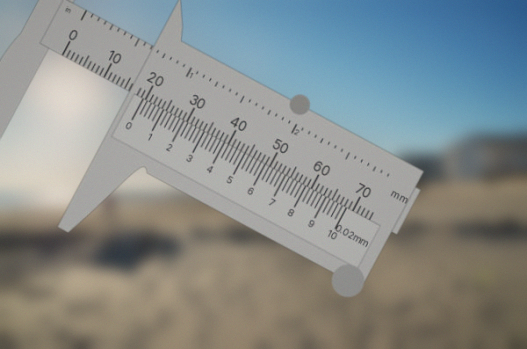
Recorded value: 19.5,mm
